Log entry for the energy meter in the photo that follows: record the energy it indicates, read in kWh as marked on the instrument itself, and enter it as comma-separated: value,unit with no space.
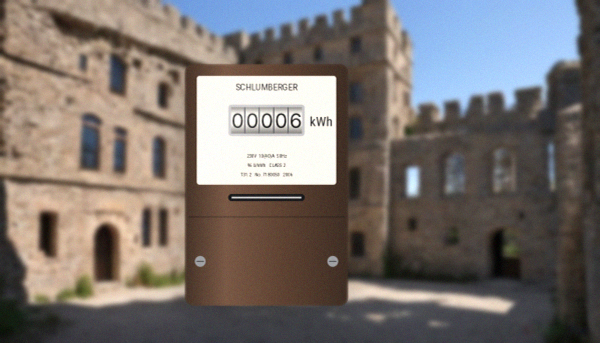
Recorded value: 6,kWh
